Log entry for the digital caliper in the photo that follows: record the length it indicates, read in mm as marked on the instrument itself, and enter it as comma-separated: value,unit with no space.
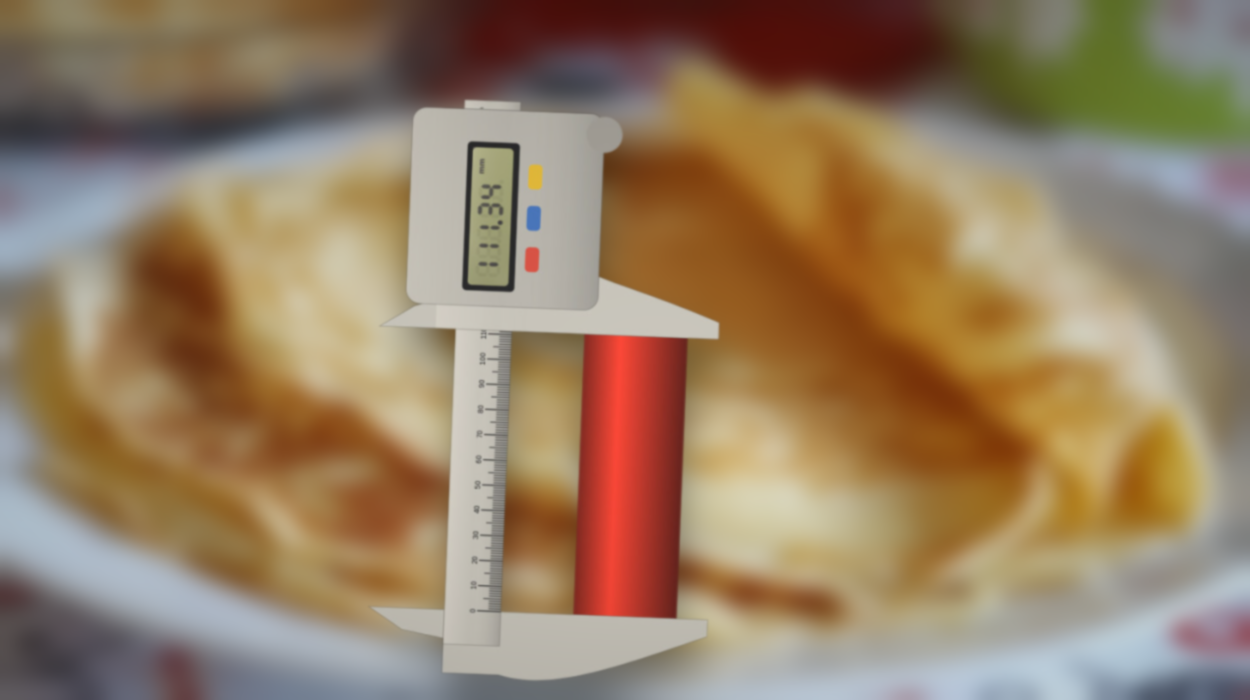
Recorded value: 111.34,mm
